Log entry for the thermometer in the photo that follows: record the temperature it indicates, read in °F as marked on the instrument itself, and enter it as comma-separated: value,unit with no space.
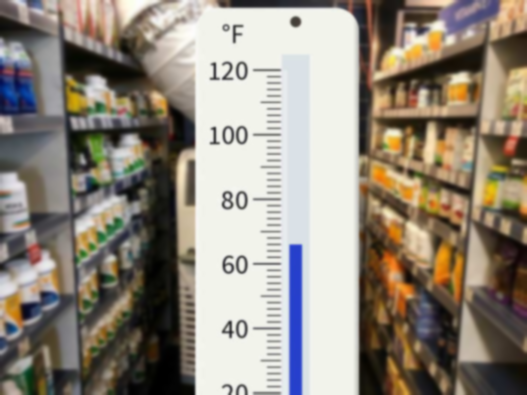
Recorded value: 66,°F
